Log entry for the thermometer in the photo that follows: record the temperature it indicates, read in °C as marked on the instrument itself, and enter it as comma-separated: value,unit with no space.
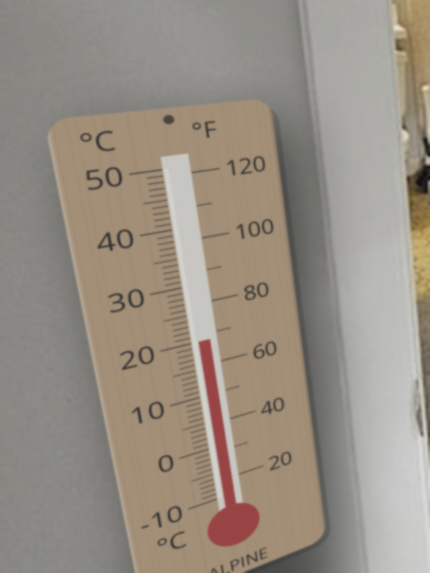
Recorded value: 20,°C
